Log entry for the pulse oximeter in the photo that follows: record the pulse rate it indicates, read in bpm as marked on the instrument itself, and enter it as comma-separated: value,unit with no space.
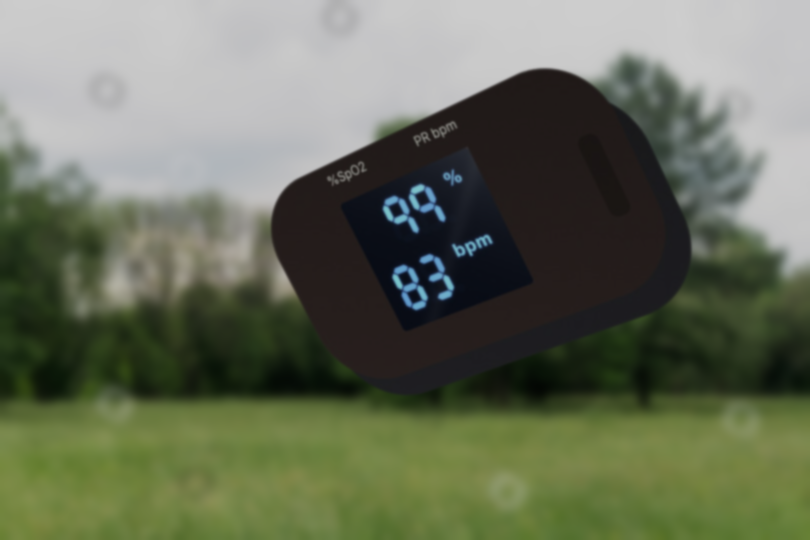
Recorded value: 83,bpm
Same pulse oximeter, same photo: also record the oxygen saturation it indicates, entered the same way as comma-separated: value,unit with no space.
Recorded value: 99,%
